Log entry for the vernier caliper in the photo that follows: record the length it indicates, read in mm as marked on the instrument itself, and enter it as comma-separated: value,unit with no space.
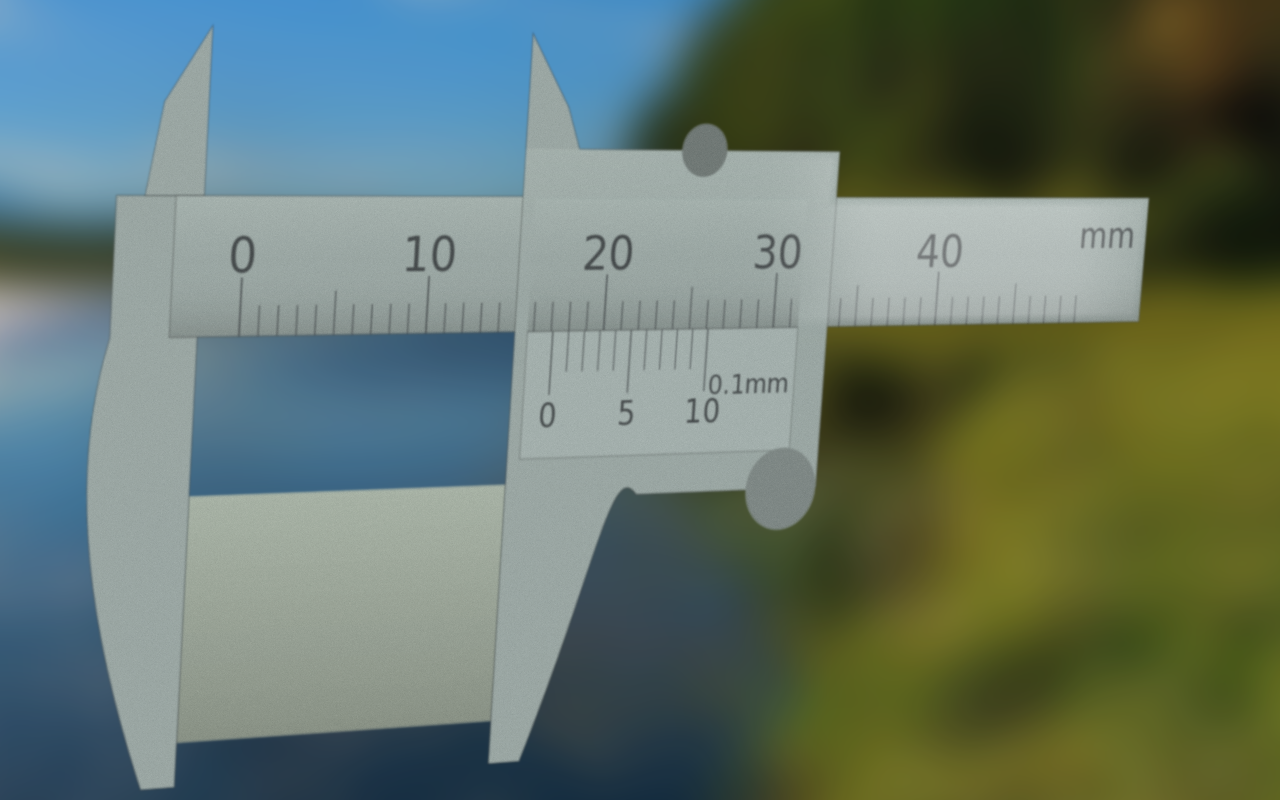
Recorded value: 17.1,mm
